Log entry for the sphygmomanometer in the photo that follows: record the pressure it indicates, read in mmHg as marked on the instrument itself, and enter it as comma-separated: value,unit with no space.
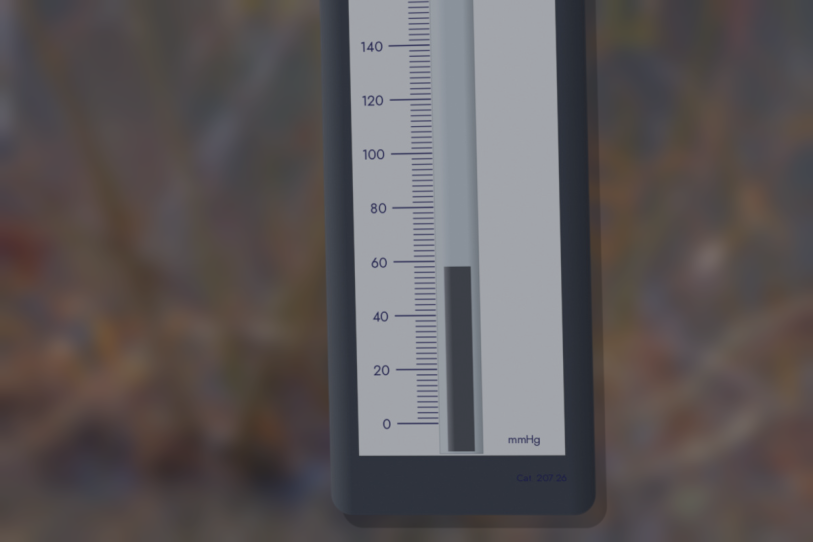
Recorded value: 58,mmHg
